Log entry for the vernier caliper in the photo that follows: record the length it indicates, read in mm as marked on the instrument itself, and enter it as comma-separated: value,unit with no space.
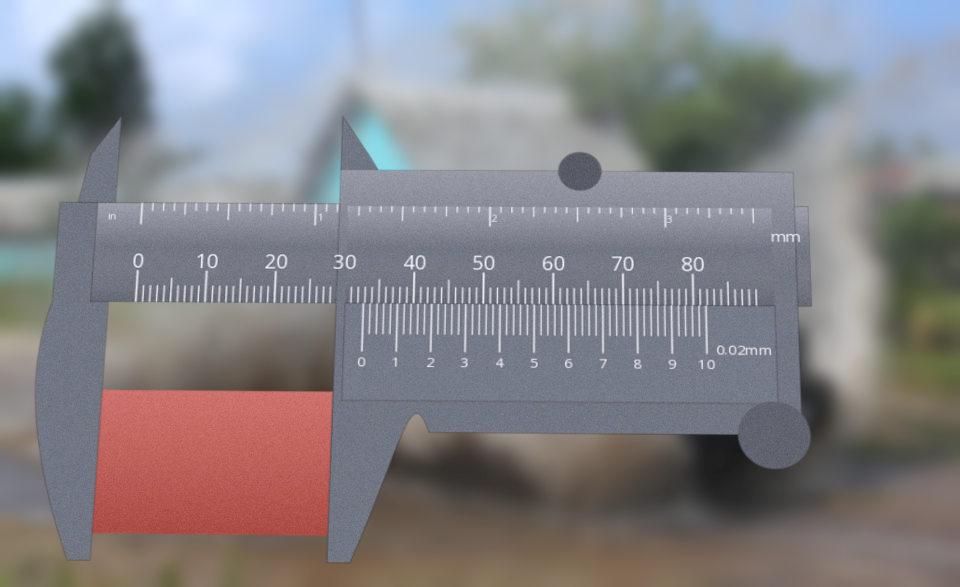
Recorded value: 32.8,mm
